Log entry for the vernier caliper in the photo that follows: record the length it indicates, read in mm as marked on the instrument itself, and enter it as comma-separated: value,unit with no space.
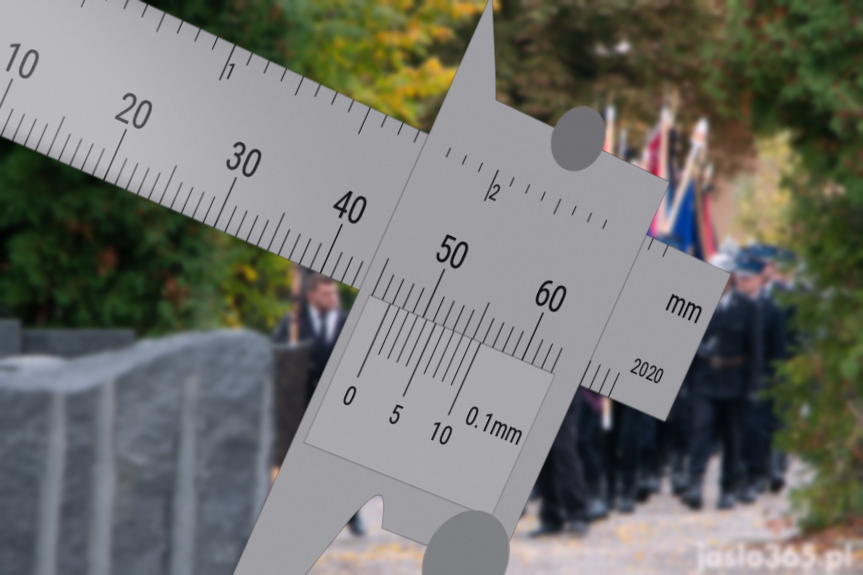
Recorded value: 46.8,mm
